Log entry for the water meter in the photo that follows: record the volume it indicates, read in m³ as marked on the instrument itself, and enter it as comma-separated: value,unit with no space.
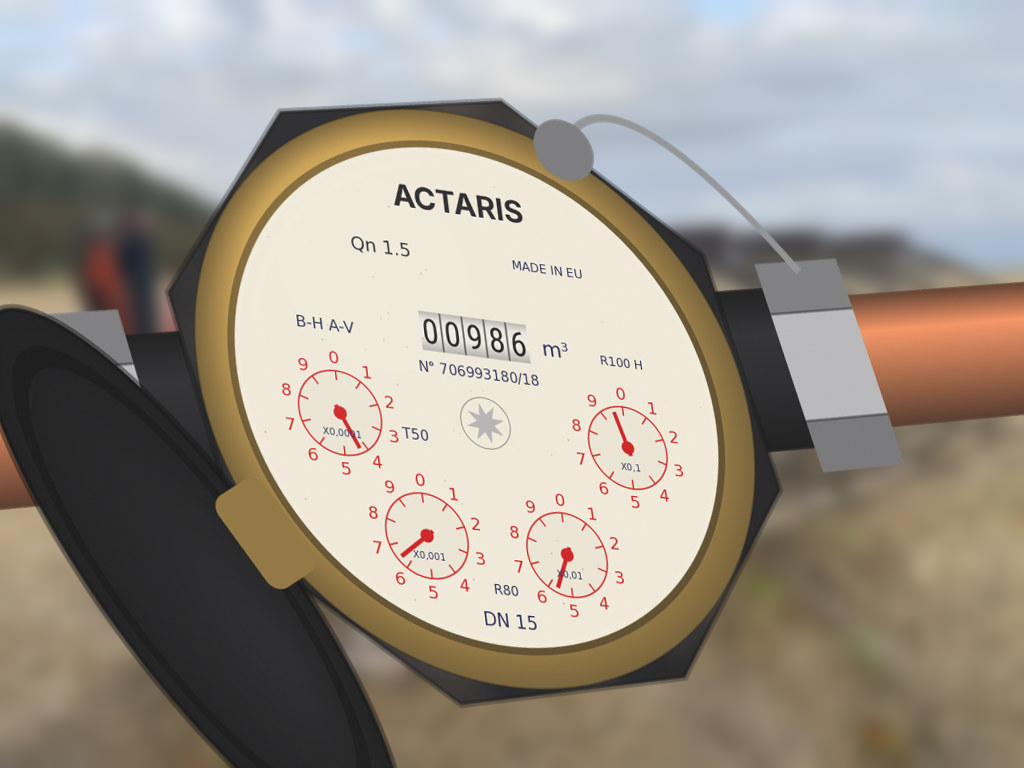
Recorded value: 985.9564,m³
